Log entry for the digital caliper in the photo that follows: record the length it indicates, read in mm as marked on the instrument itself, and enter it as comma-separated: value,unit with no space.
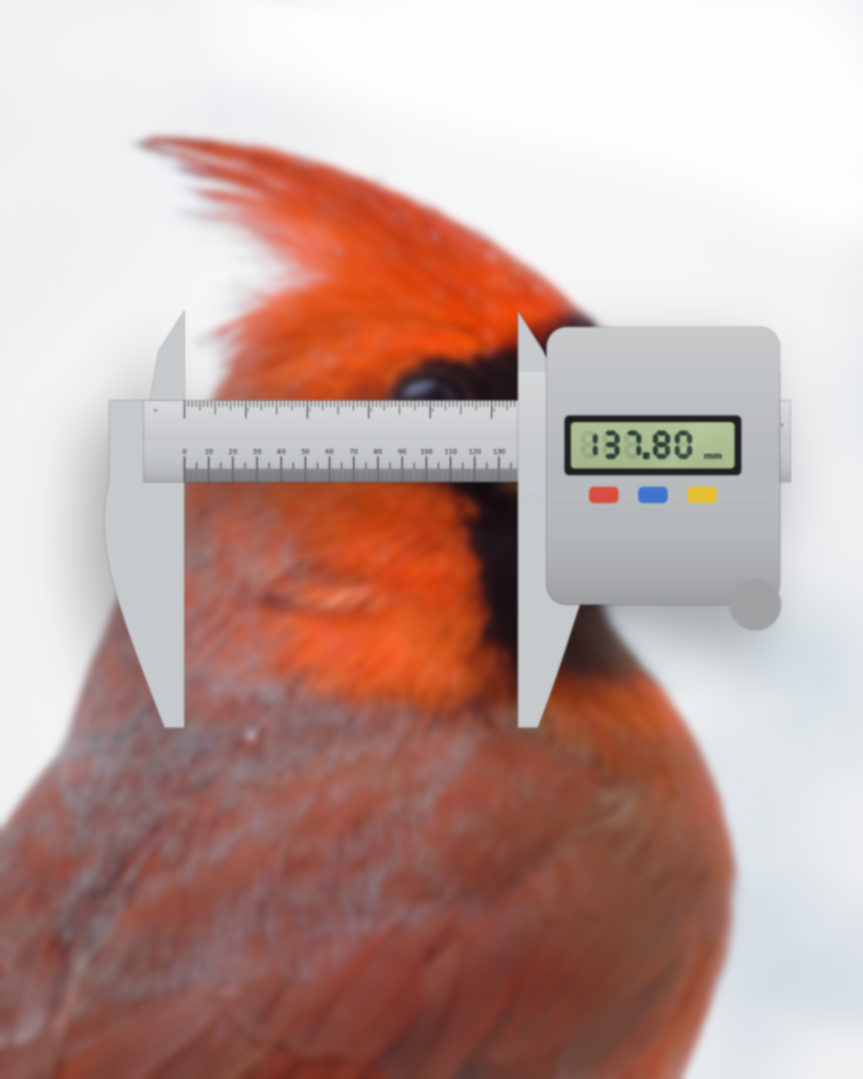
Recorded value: 137.80,mm
